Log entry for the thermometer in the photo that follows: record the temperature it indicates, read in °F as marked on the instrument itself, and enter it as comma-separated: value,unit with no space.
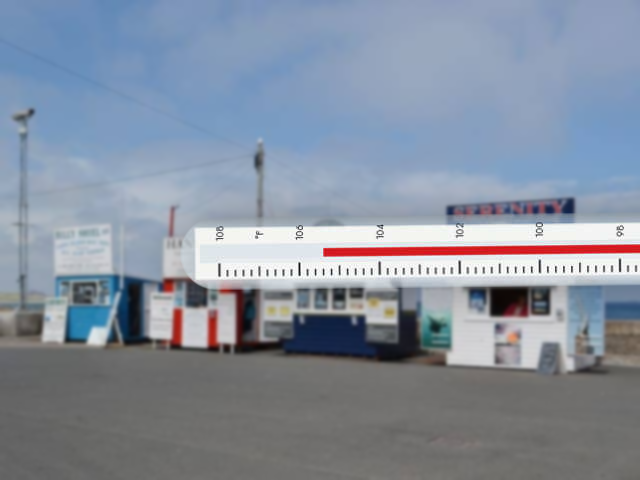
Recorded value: 105.4,°F
